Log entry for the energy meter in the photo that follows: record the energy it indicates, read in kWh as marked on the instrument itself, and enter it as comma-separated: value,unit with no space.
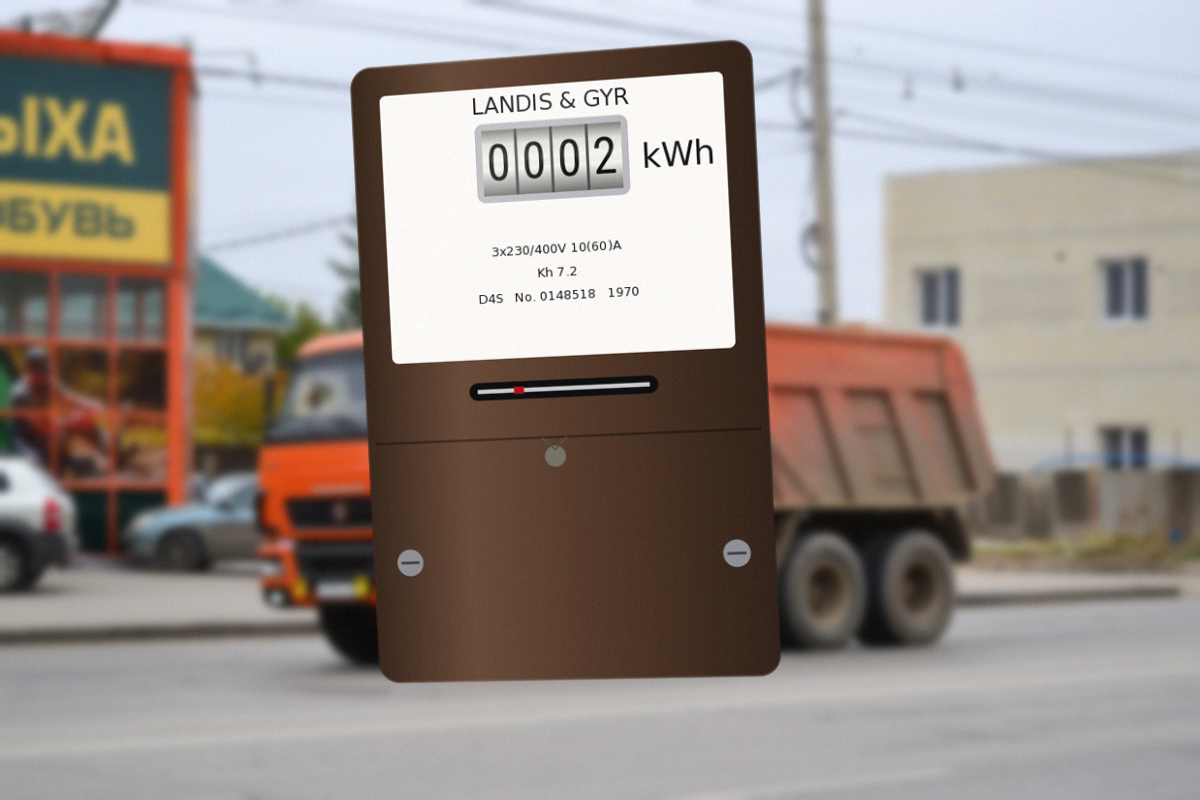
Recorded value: 2,kWh
